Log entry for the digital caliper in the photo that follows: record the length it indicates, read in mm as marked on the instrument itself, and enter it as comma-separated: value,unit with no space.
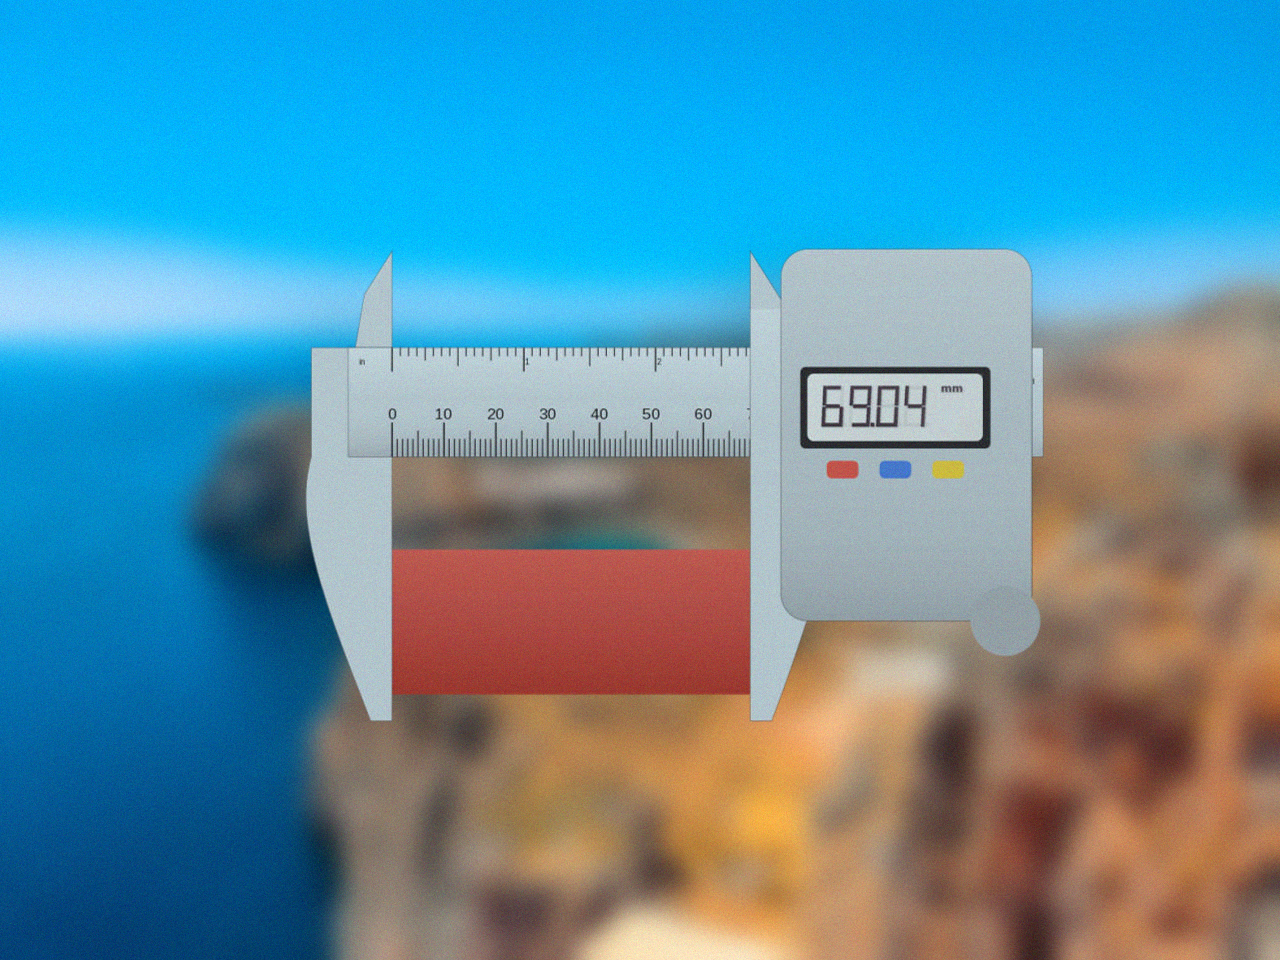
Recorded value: 69.04,mm
